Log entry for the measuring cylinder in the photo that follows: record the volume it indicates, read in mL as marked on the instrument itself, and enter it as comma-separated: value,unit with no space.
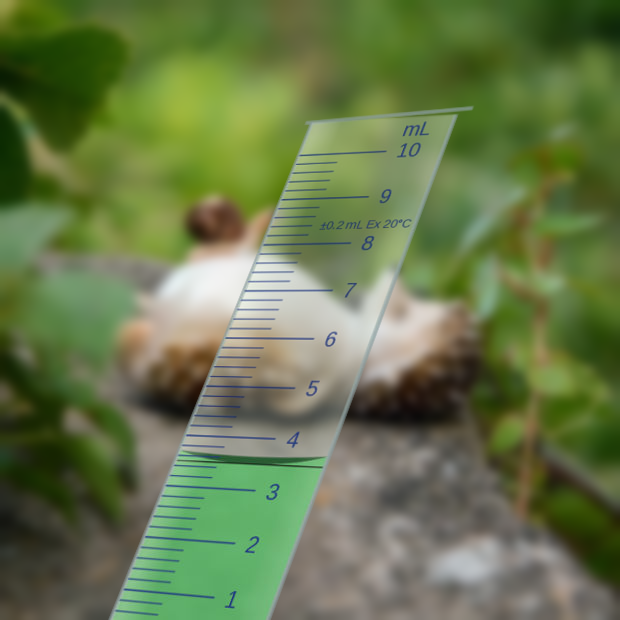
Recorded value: 3.5,mL
